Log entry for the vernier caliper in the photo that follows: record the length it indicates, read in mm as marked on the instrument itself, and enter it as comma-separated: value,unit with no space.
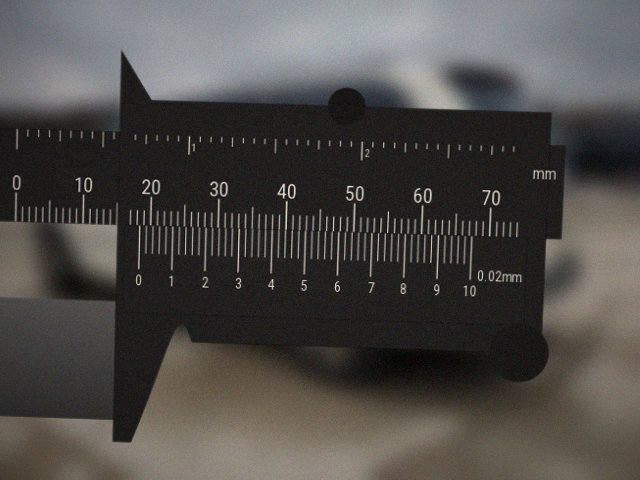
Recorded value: 18.4,mm
